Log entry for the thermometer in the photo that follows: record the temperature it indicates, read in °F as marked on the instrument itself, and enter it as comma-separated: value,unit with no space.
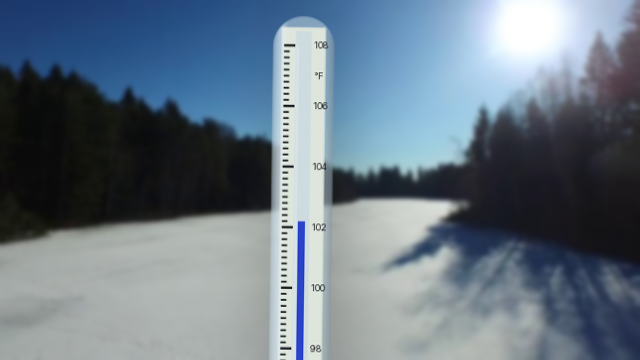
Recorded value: 102.2,°F
